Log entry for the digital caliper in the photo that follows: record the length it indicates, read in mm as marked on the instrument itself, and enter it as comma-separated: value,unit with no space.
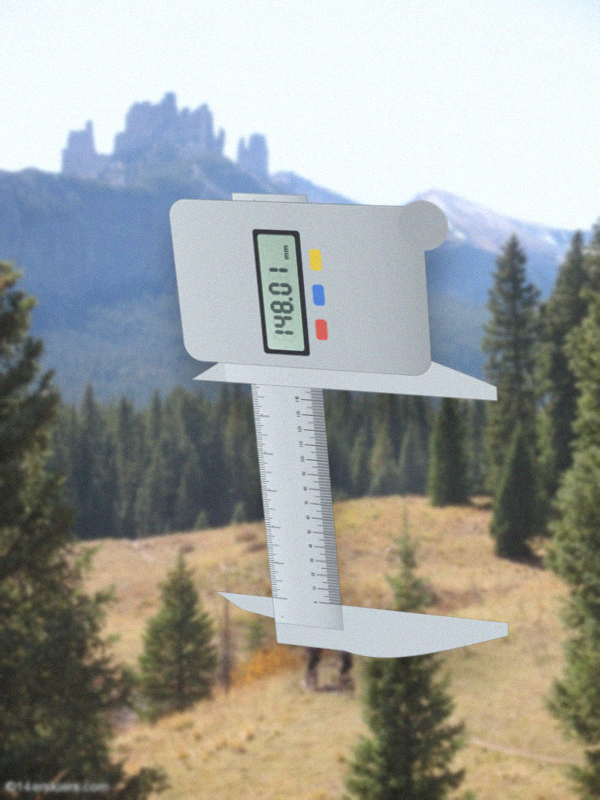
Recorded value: 148.01,mm
